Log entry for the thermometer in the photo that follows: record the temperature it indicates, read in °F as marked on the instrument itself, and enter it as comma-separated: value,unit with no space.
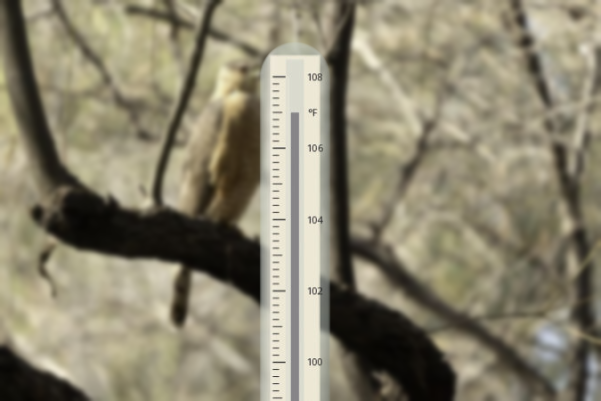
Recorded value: 107,°F
